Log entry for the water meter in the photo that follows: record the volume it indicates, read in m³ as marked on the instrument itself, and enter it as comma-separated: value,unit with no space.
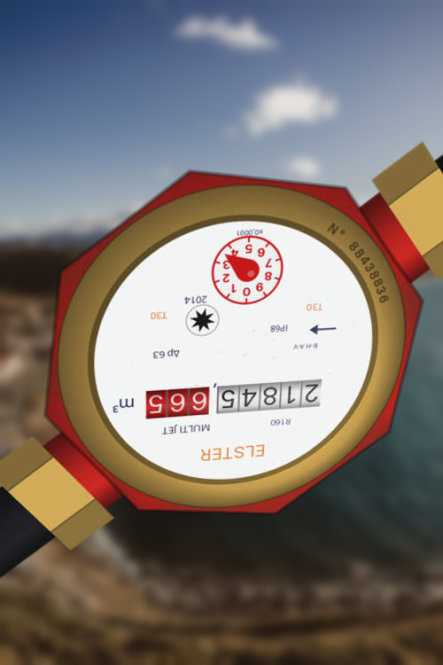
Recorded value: 21845.6653,m³
